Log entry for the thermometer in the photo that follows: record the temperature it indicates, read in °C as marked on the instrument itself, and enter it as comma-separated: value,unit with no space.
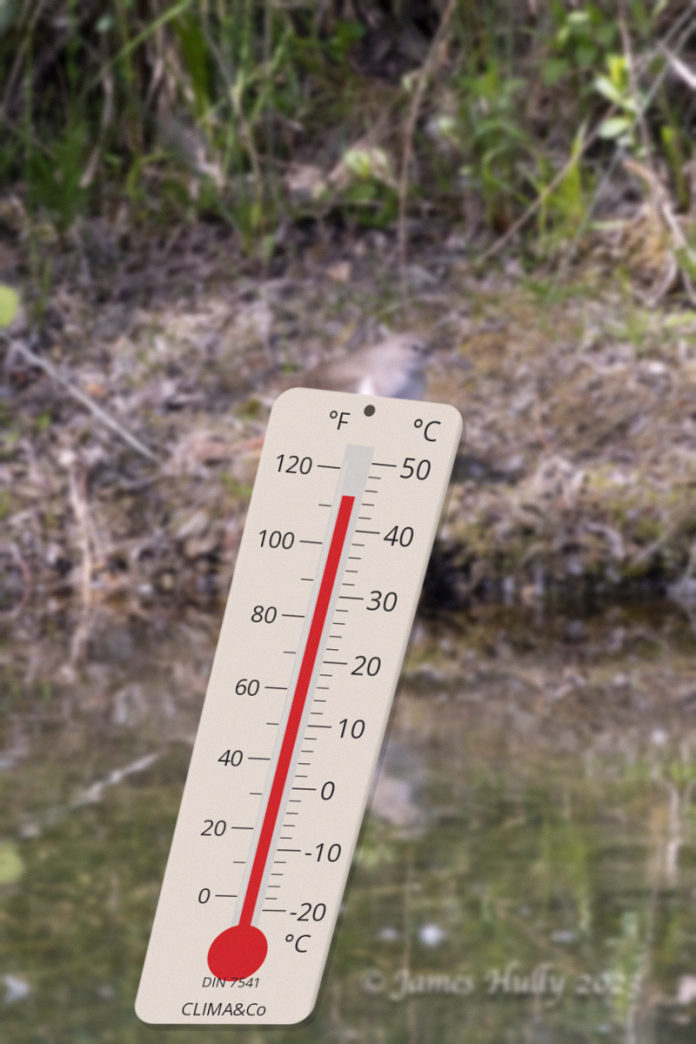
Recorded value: 45,°C
